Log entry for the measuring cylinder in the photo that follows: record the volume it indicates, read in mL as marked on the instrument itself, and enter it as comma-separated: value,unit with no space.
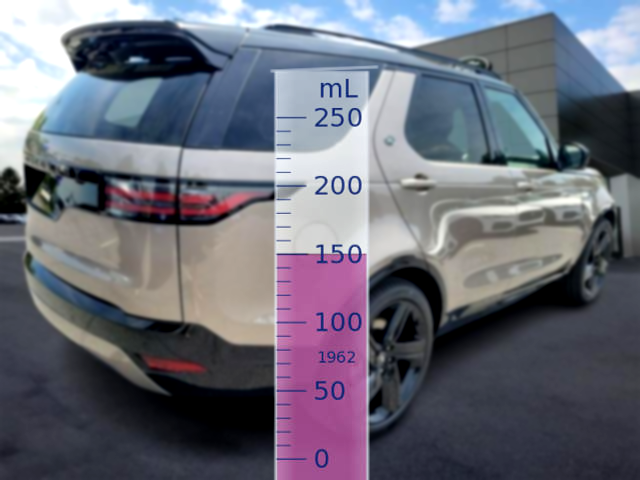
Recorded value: 150,mL
